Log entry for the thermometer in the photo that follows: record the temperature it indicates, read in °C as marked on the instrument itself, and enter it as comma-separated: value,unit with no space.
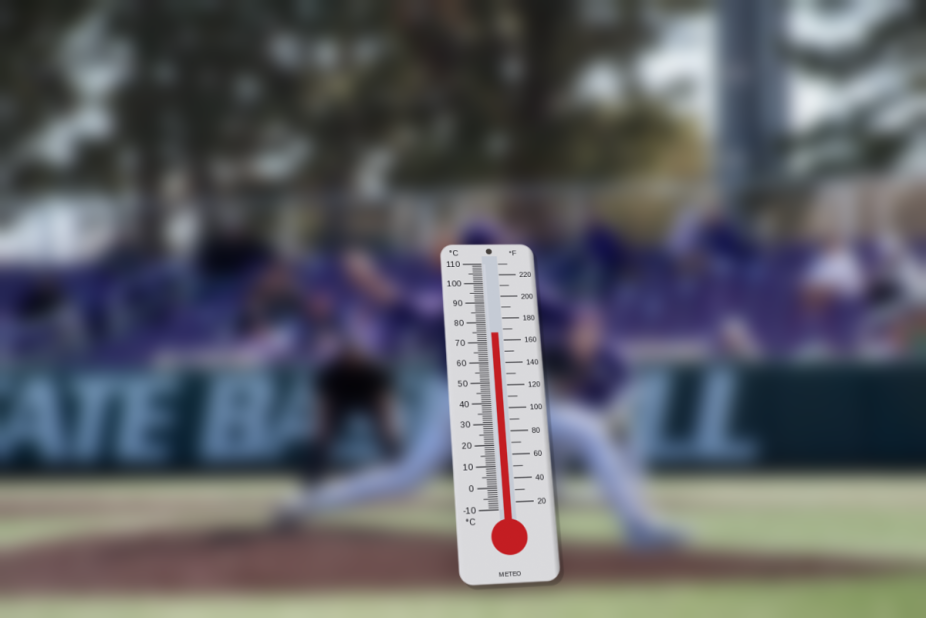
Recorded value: 75,°C
